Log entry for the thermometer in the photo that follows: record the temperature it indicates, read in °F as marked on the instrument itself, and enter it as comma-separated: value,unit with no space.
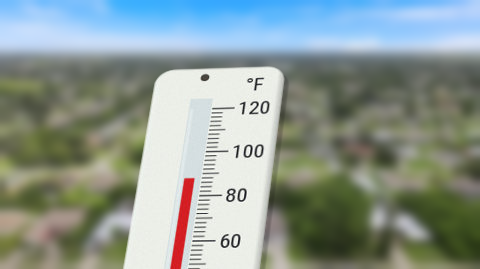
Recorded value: 88,°F
